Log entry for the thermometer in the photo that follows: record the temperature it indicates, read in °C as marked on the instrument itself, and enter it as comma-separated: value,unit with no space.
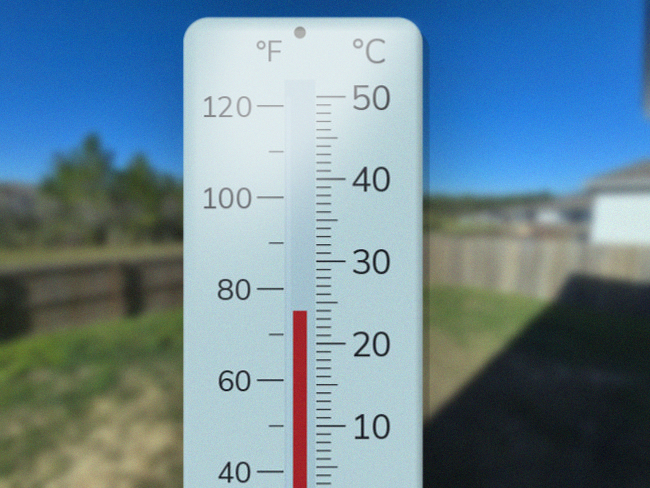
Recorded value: 24,°C
